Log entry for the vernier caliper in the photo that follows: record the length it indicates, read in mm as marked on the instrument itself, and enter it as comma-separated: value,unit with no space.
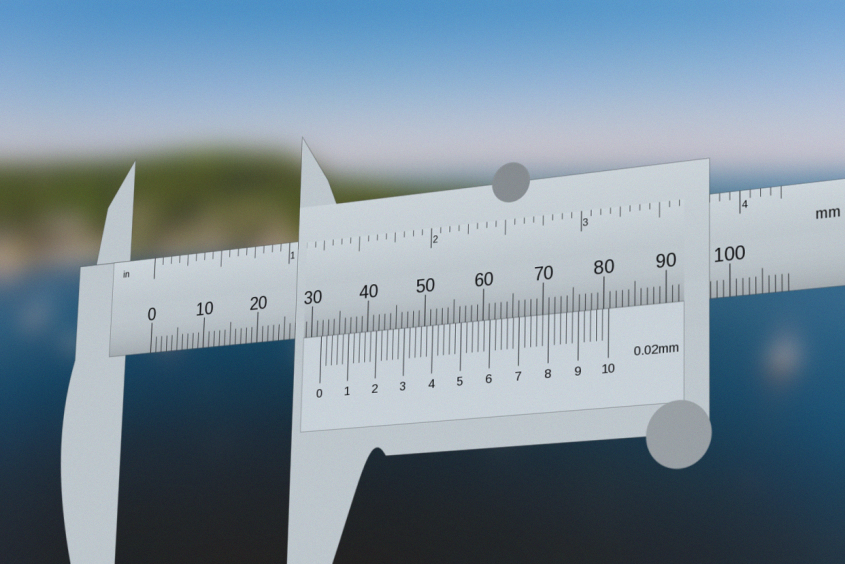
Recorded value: 31.8,mm
